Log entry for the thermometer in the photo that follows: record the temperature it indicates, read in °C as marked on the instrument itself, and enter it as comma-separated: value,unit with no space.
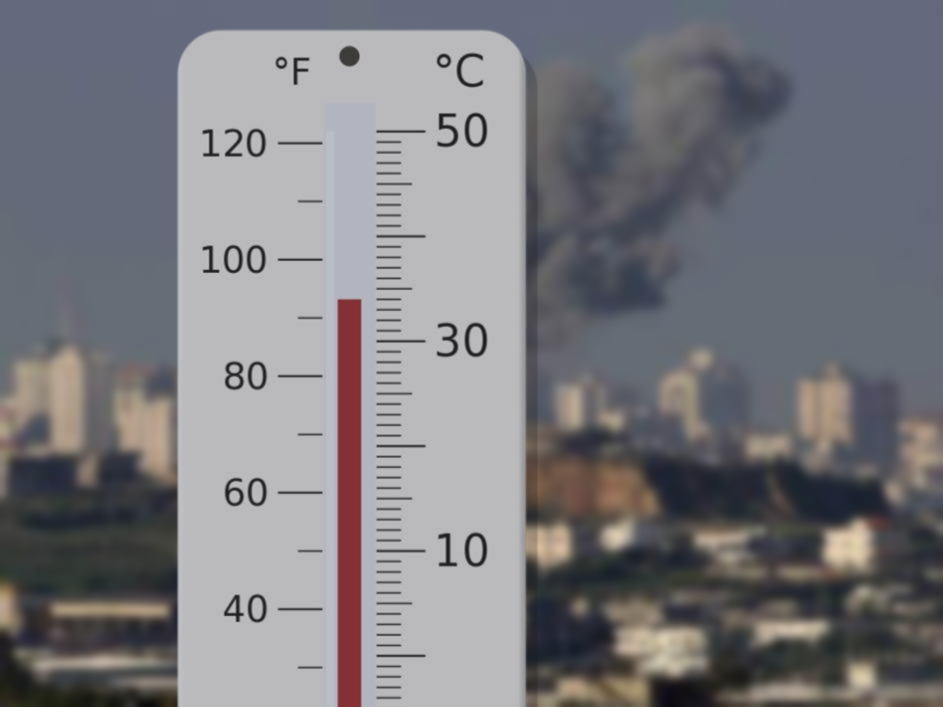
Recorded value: 34,°C
